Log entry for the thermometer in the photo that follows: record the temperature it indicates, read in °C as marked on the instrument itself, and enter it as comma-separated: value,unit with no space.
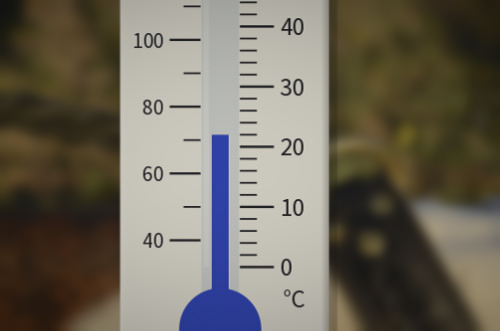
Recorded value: 22,°C
